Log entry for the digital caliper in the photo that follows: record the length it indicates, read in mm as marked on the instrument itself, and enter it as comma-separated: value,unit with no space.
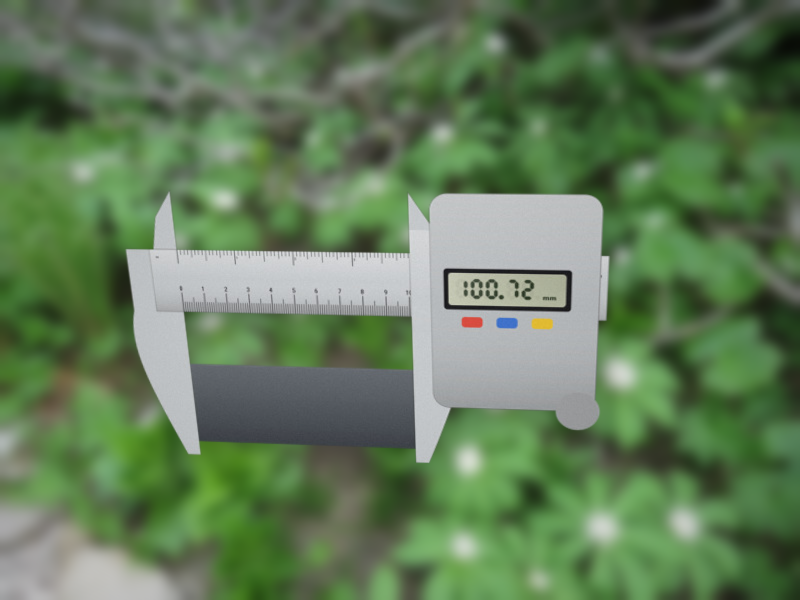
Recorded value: 100.72,mm
